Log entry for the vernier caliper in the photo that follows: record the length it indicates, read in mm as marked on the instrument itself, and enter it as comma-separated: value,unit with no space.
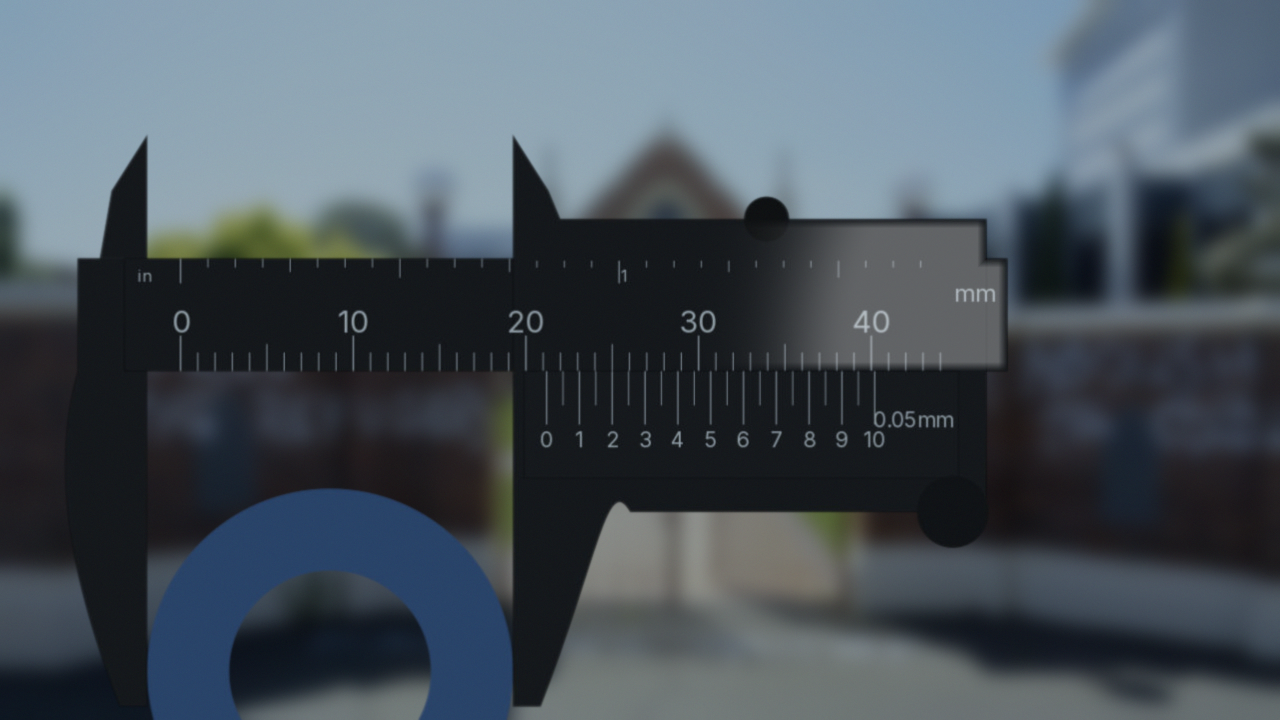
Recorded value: 21.2,mm
